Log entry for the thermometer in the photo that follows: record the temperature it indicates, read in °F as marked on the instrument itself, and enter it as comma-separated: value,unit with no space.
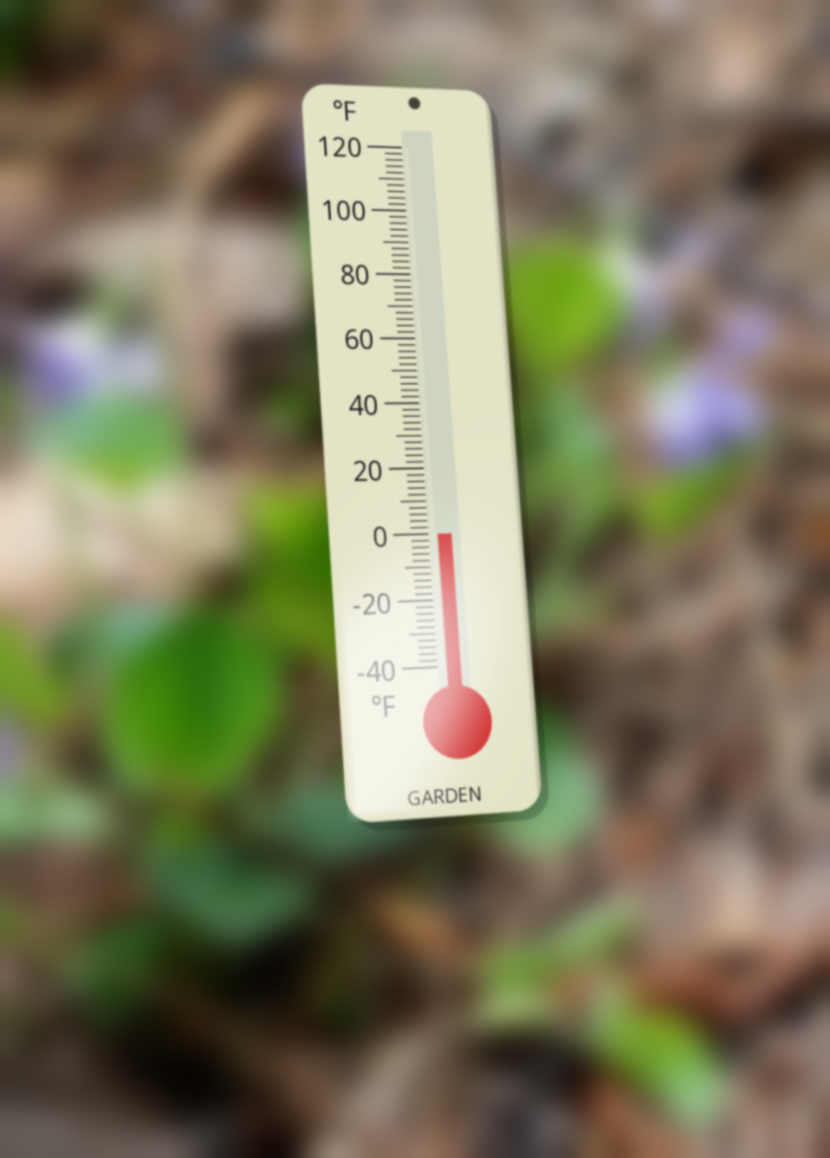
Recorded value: 0,°F
